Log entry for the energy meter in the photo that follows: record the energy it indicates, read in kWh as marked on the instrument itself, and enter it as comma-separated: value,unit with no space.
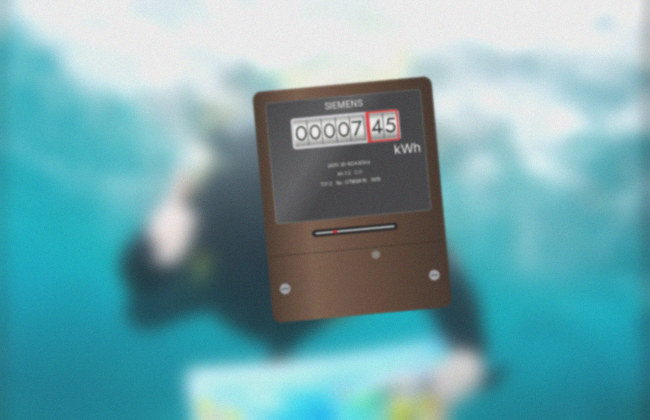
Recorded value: 7.45,kWh
